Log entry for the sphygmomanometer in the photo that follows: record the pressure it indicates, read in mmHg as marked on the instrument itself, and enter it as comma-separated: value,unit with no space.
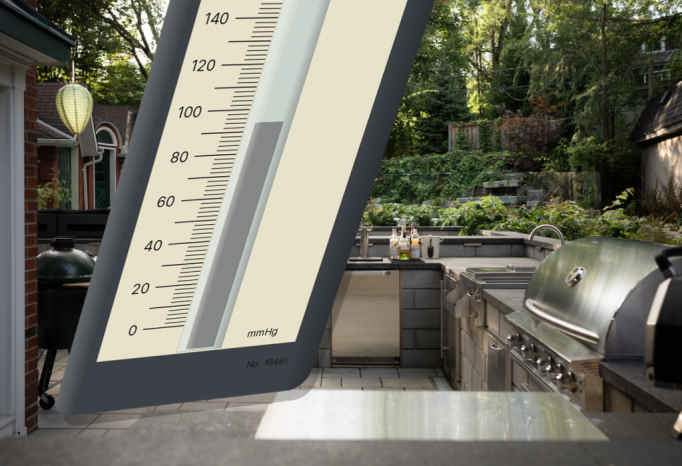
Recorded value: 94,mmHg
